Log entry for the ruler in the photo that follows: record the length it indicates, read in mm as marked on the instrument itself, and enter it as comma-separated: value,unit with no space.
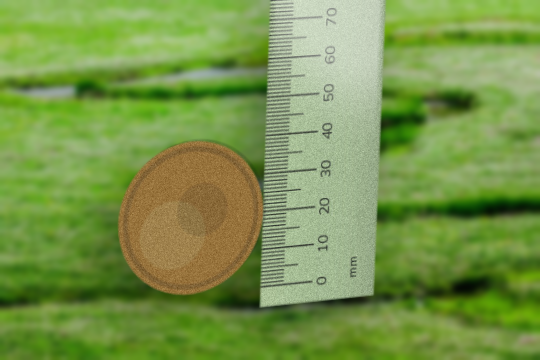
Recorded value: 40,mm
